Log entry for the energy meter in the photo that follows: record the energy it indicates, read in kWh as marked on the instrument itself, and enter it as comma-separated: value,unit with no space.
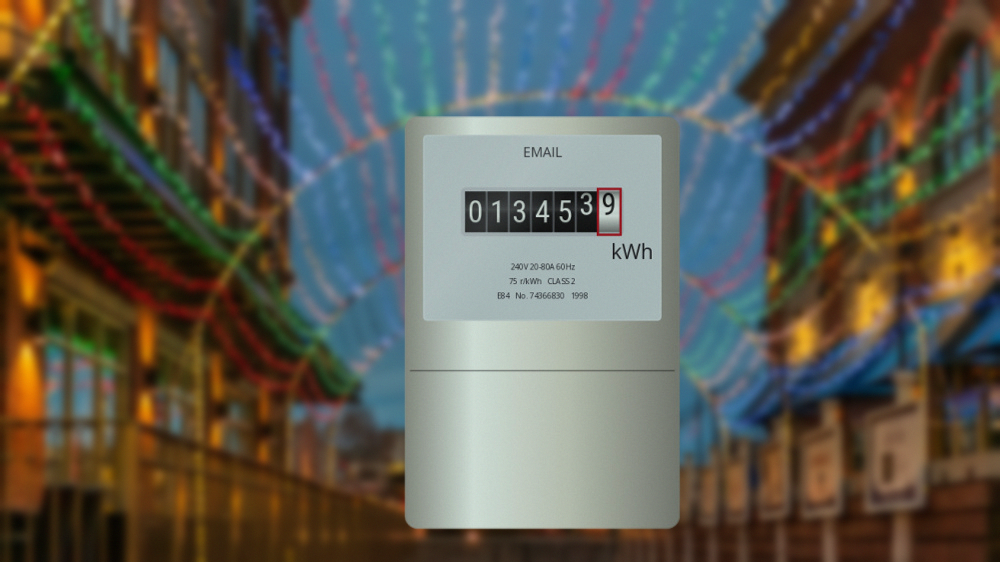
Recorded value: 13453.9,kWh
